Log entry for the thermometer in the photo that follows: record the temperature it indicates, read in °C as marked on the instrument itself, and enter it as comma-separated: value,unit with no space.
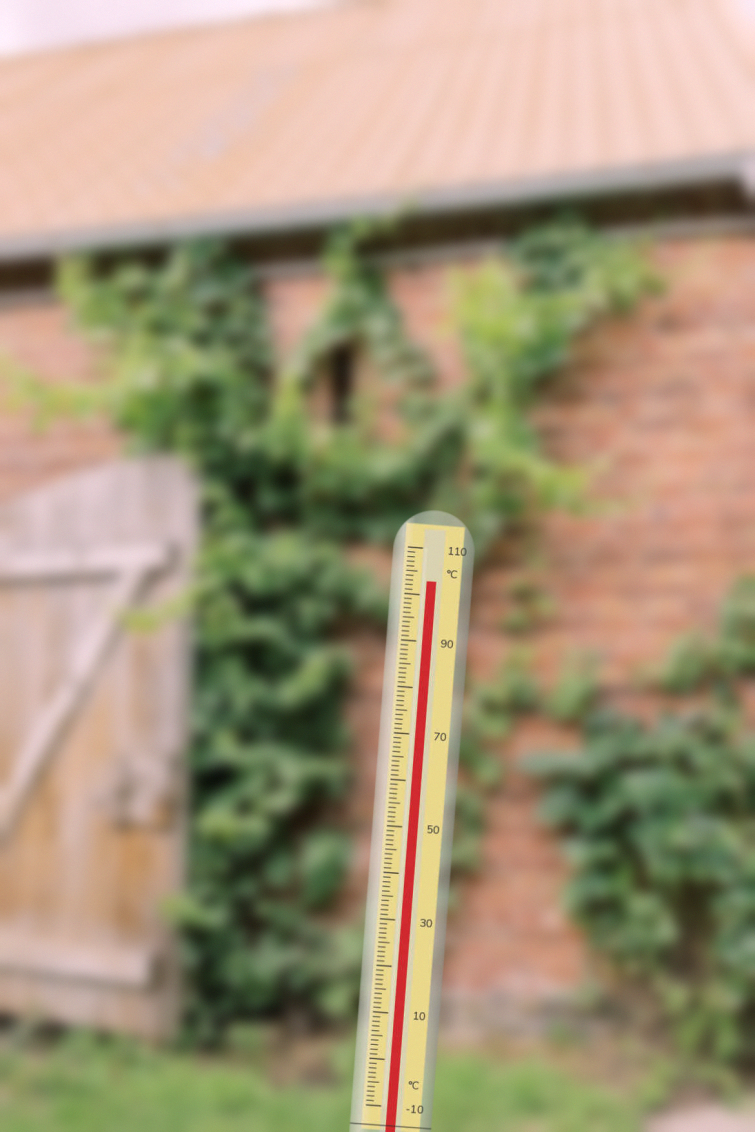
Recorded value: 103,°C
